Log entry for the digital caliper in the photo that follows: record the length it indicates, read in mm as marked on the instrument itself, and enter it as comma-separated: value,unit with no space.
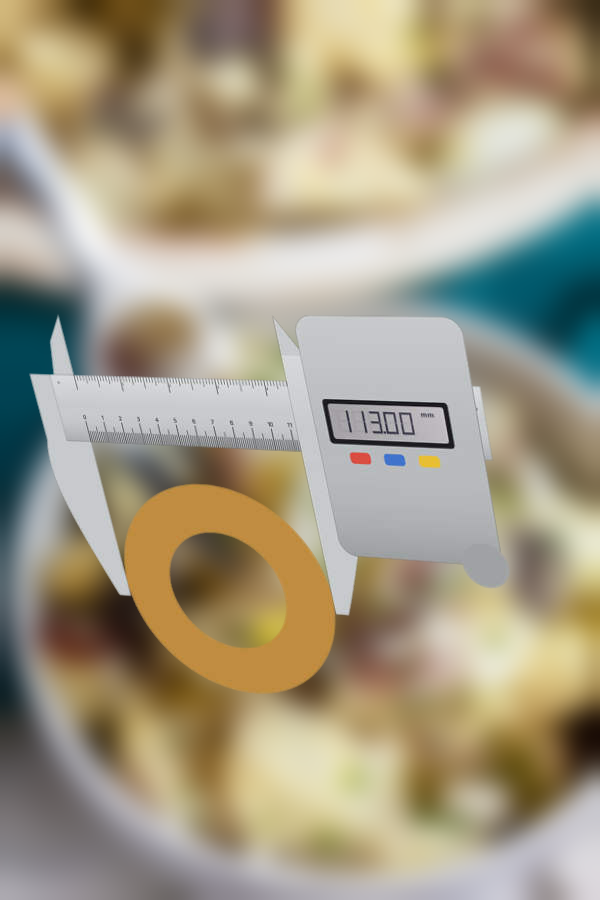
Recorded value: 113.00,mm
